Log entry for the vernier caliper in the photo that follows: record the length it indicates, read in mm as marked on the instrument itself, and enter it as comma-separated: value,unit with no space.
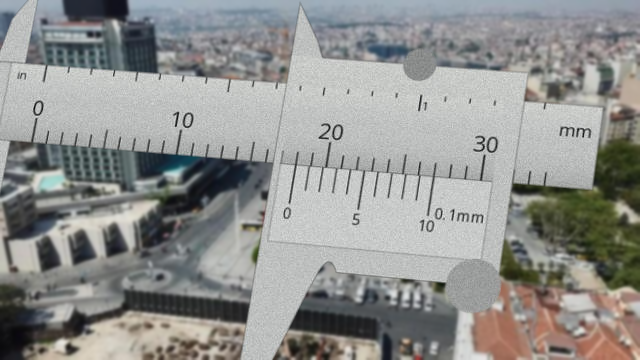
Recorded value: 18.0,mm
